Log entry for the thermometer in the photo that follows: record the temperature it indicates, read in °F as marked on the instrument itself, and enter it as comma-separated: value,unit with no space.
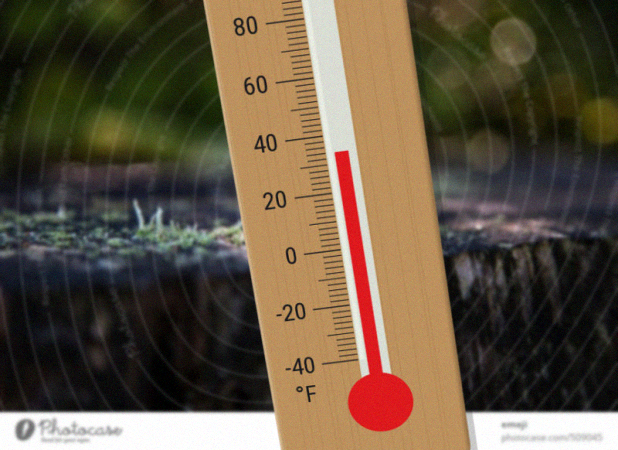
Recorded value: 34,°F
